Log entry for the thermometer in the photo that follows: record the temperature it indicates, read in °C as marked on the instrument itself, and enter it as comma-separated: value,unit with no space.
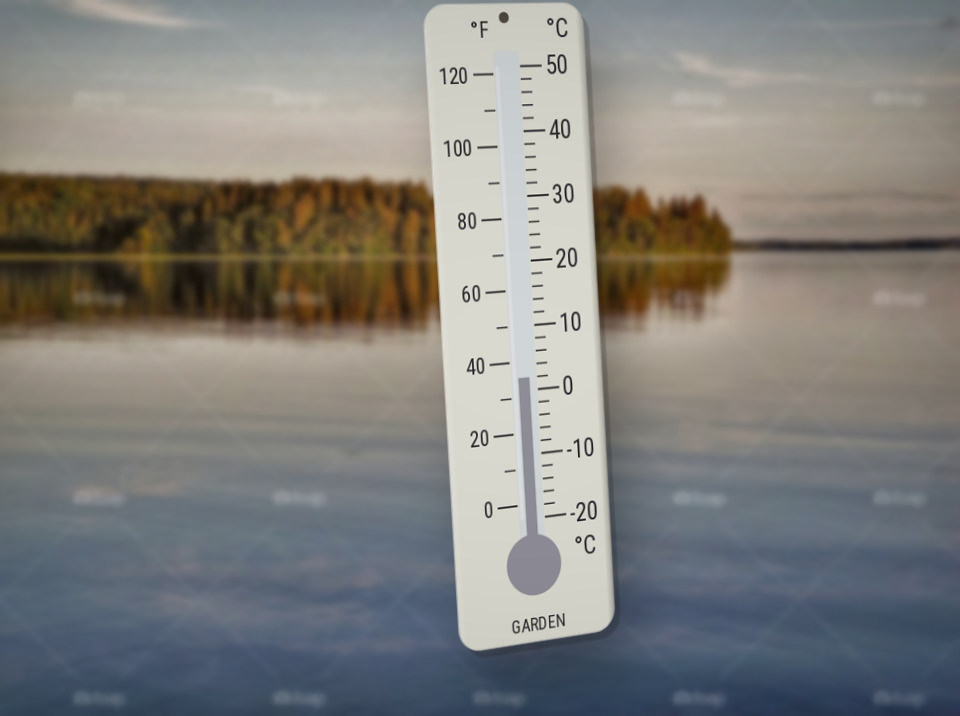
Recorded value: 2,°C
